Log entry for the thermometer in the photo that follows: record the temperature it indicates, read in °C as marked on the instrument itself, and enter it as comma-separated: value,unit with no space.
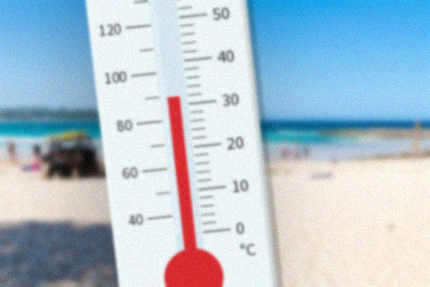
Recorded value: 32,°C
